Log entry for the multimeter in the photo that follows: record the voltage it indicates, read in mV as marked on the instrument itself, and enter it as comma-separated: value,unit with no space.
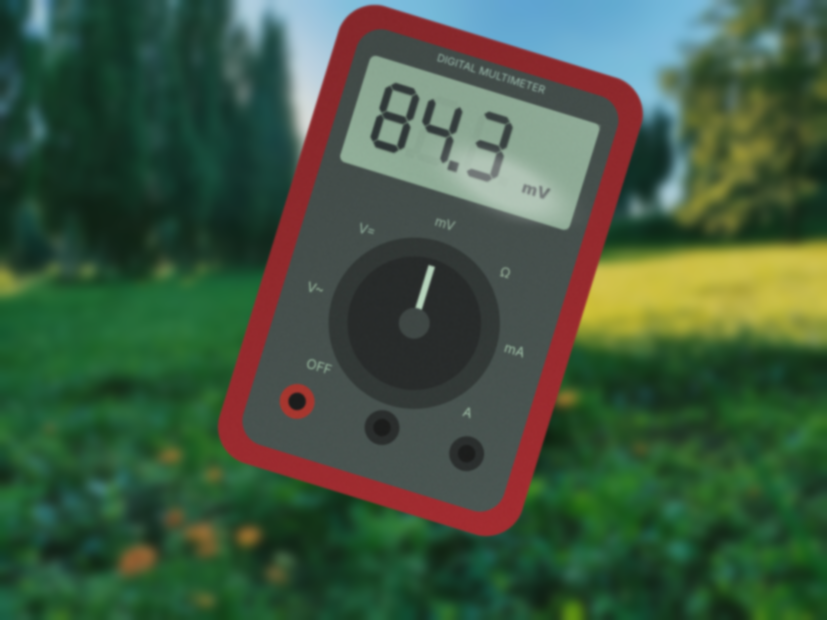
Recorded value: 84.3,mV
